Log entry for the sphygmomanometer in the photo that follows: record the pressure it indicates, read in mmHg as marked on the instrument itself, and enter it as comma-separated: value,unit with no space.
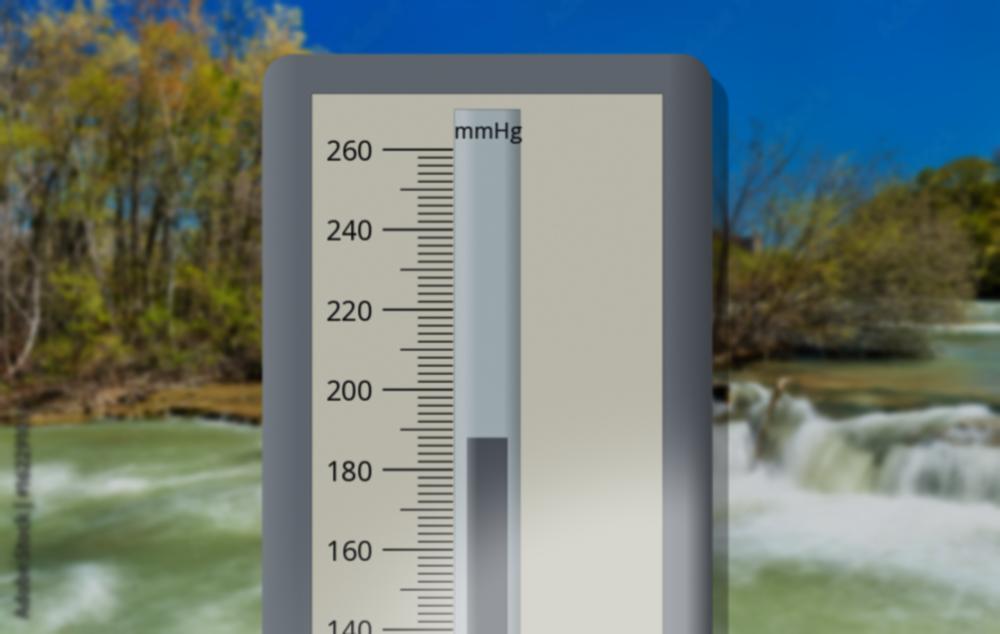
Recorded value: 188,mmHg
